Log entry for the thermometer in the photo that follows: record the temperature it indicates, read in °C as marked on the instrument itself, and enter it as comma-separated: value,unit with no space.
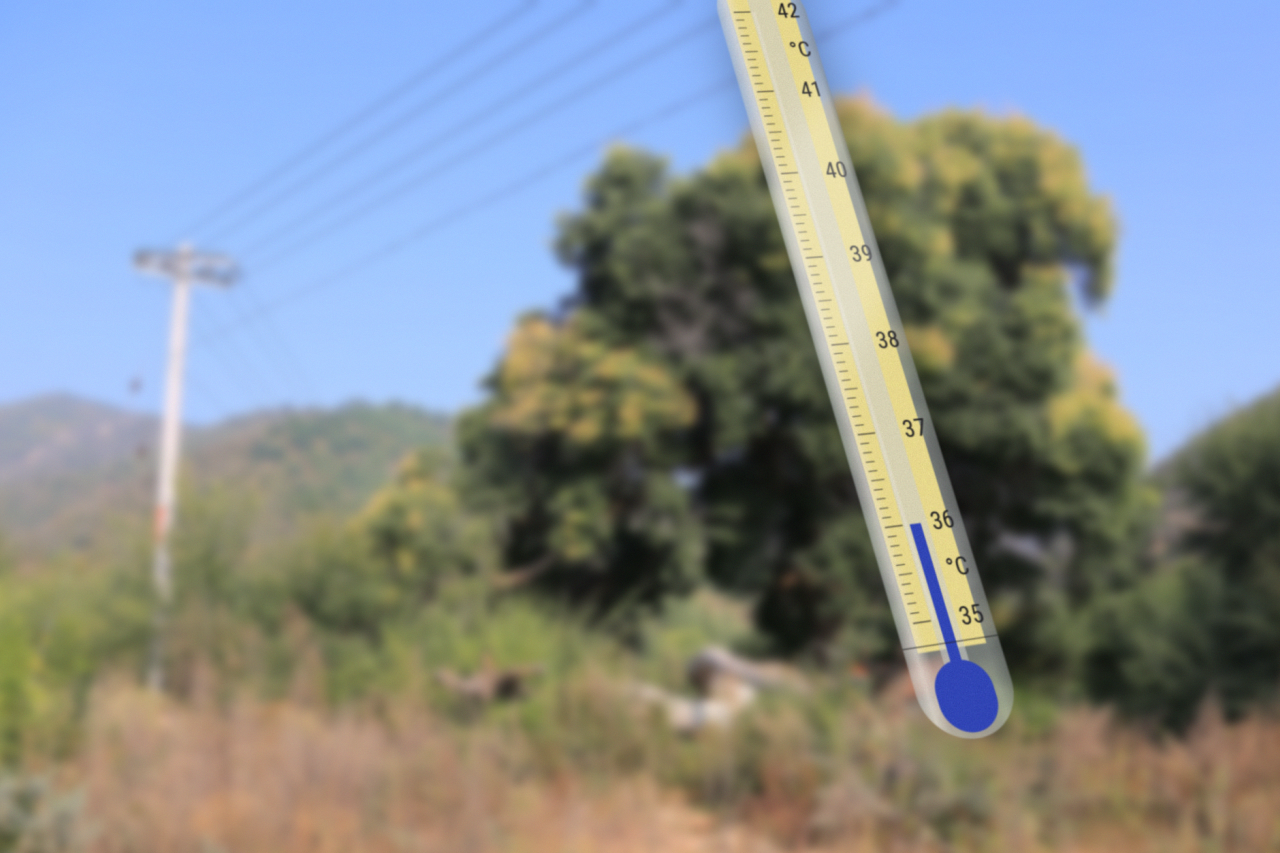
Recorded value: 36,°C
